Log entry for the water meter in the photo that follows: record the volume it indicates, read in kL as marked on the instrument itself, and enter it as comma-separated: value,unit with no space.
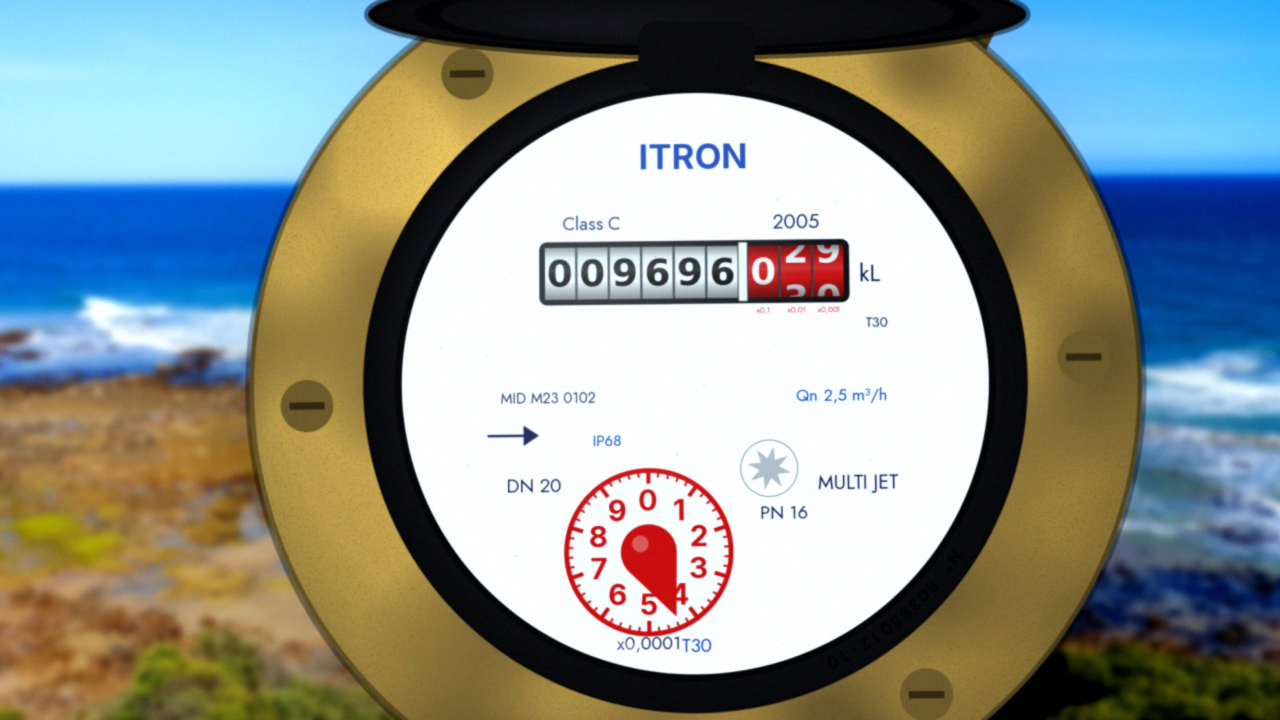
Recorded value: 9696.0294,kL
